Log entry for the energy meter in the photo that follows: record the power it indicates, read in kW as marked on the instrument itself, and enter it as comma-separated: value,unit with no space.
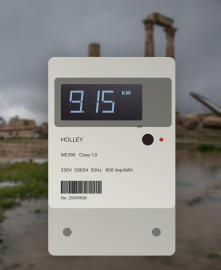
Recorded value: 9.15,kW
